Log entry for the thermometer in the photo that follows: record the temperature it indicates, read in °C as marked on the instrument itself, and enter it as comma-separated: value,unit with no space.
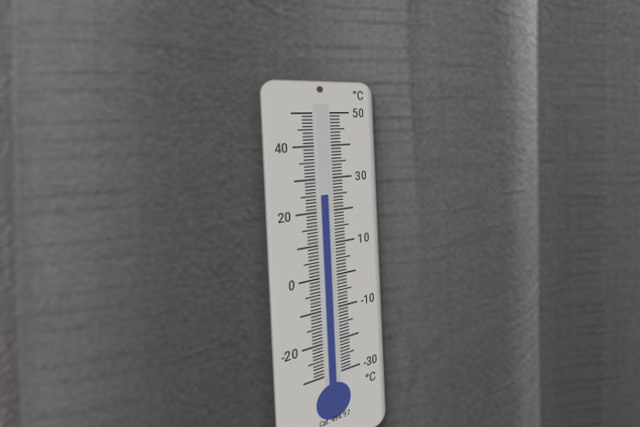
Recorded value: 25,°C
